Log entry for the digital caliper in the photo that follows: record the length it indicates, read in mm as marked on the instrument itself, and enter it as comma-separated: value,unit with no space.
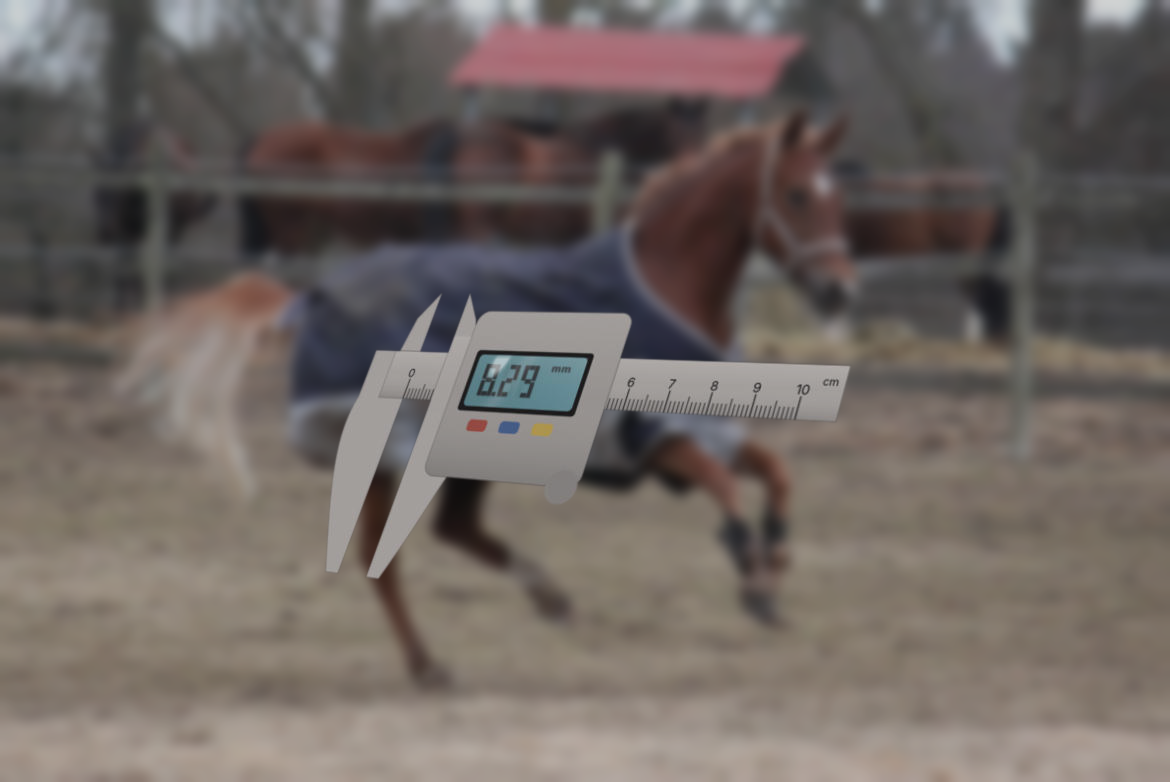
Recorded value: 8.29,mm
